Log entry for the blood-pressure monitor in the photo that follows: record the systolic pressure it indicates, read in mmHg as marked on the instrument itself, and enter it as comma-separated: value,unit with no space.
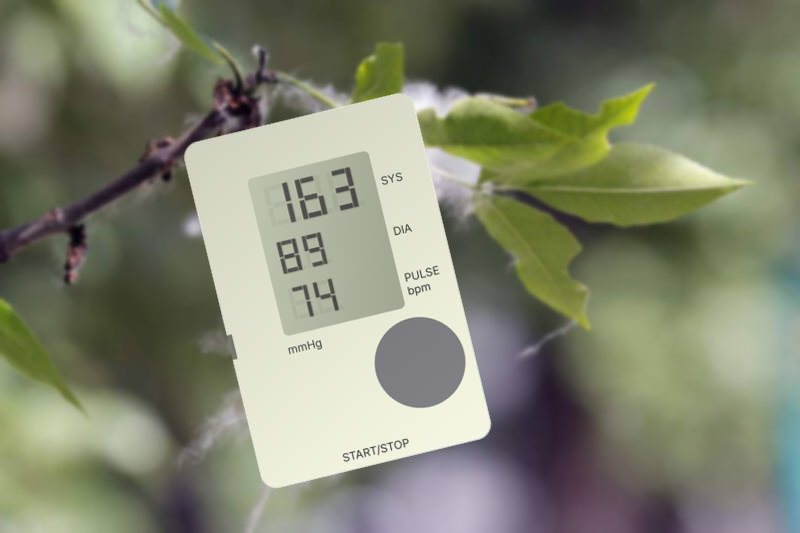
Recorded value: 163,mmHg
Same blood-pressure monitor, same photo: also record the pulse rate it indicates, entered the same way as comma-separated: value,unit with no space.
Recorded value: 74,bpm
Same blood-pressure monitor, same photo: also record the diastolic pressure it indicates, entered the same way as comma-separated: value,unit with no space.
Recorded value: 89,mmHg
